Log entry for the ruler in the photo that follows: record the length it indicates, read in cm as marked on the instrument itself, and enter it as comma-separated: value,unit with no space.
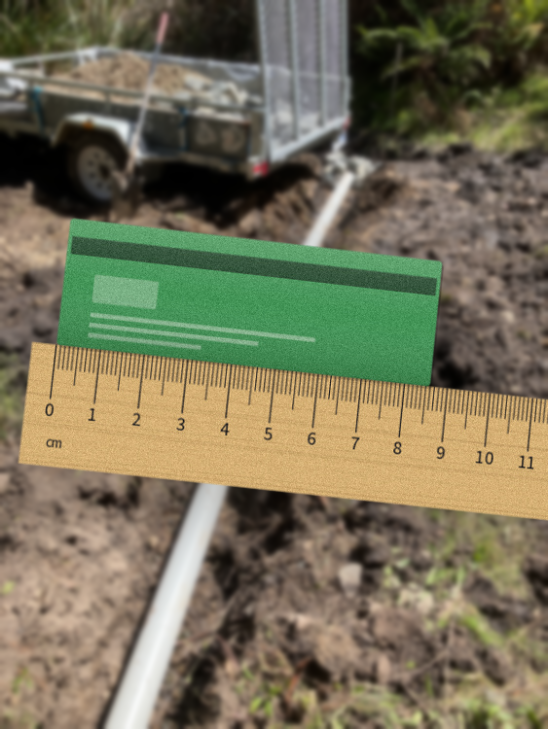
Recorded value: 8.6,cm
